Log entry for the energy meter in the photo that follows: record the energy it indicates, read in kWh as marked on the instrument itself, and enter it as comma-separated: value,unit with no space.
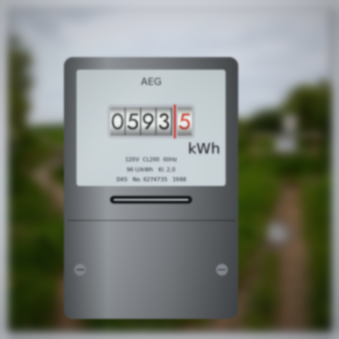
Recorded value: 593.5,kWh
